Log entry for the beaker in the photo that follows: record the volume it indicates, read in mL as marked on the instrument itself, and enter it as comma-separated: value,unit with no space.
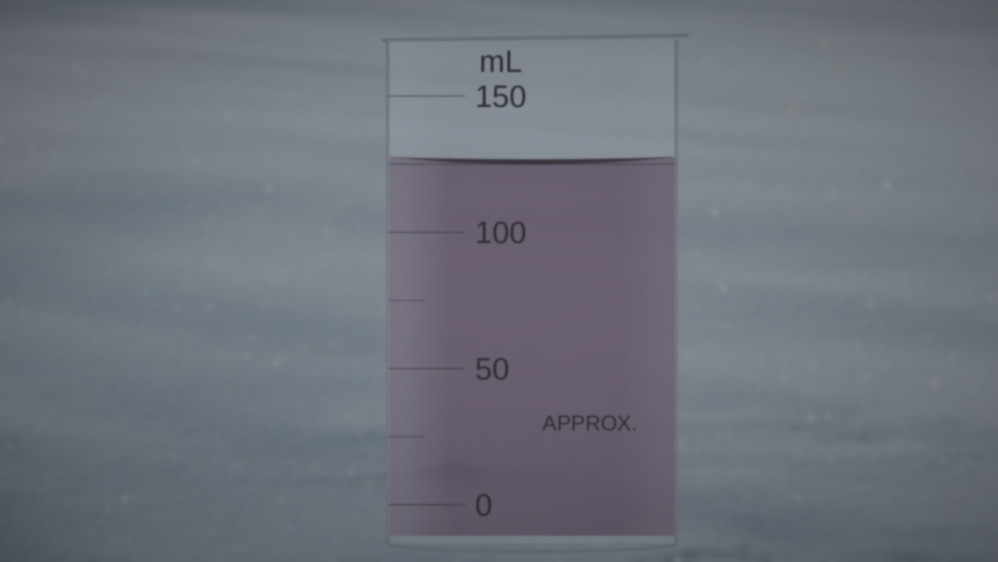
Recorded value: 125,mL
